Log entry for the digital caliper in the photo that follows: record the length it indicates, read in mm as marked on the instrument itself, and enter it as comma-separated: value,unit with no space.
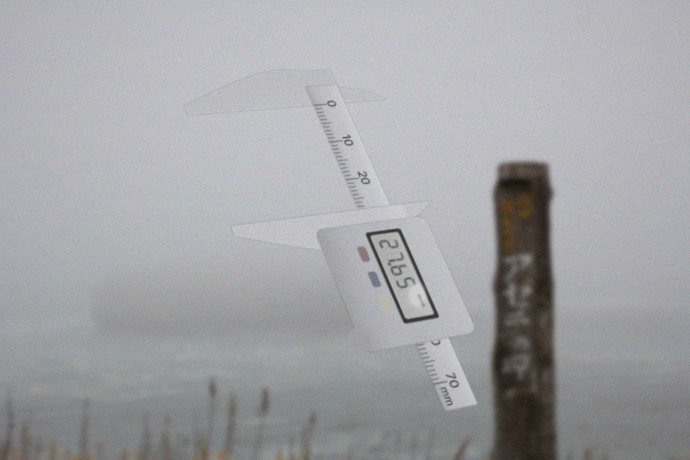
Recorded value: 27.65,mm
